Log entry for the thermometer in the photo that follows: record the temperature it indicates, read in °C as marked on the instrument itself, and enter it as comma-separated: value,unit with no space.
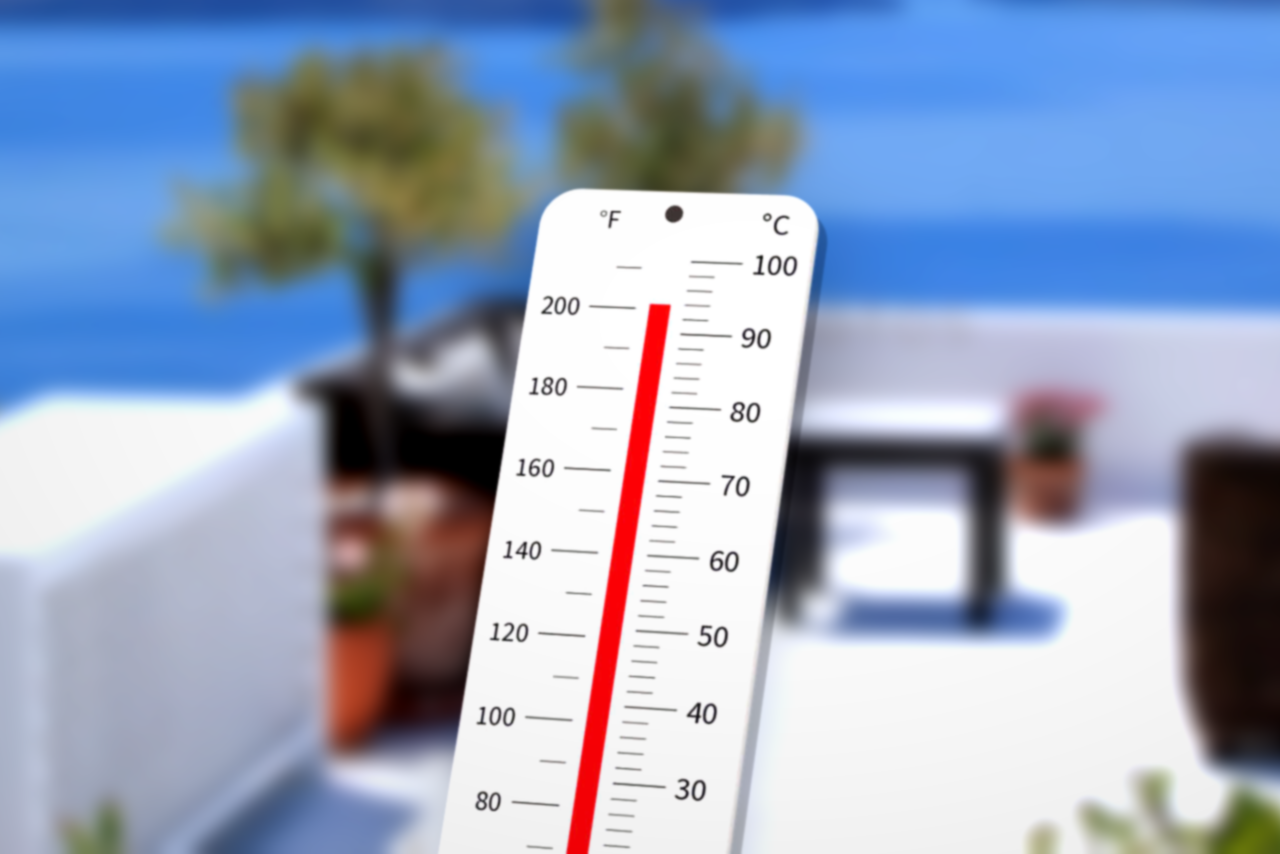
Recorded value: 94,°C
